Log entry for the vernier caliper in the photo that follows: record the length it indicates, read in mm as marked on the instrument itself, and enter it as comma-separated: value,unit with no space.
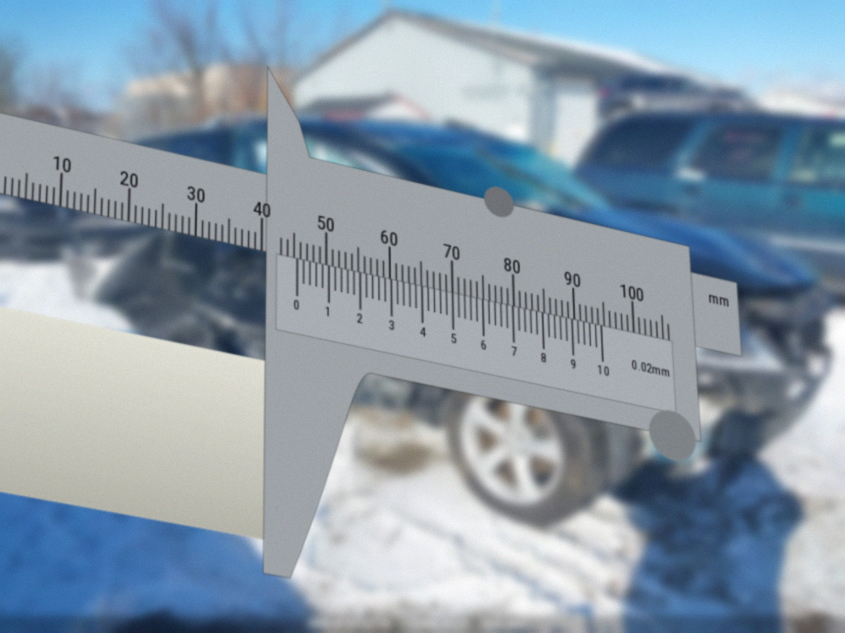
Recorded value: 45.5,mm
